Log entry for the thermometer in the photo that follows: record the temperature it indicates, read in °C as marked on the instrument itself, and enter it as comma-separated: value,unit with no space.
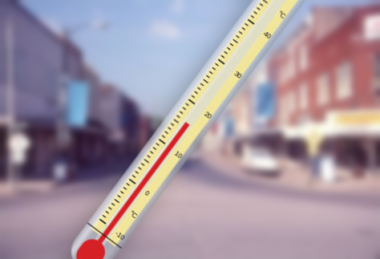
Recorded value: 16,°C
